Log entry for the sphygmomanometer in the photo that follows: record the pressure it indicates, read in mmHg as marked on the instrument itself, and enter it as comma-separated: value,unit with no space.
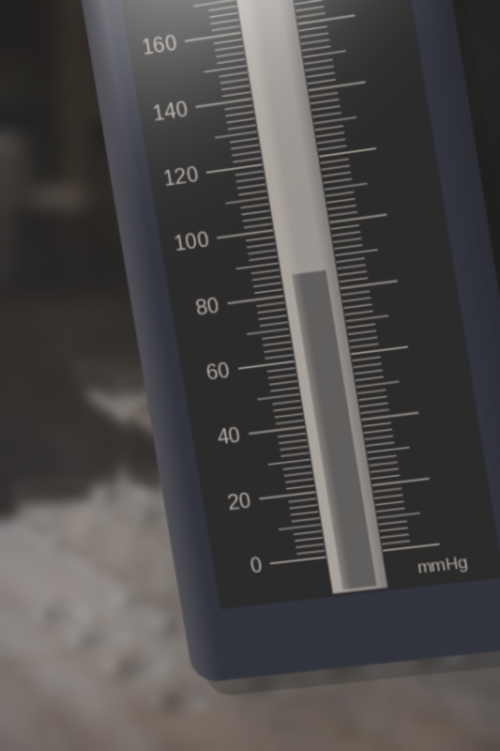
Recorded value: 86,mmHg
